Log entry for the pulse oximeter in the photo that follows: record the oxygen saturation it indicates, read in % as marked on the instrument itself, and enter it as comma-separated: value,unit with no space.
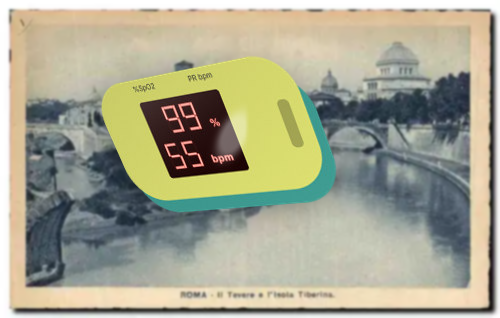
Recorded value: 99,%
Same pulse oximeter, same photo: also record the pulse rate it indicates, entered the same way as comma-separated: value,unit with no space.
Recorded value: 55,bpm
